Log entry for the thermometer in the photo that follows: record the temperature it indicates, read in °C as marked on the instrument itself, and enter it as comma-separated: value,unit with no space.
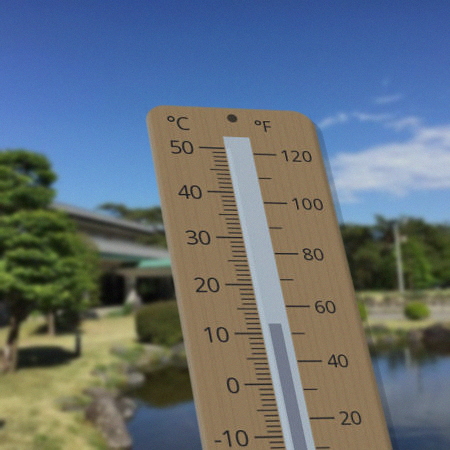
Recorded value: 12,°C
